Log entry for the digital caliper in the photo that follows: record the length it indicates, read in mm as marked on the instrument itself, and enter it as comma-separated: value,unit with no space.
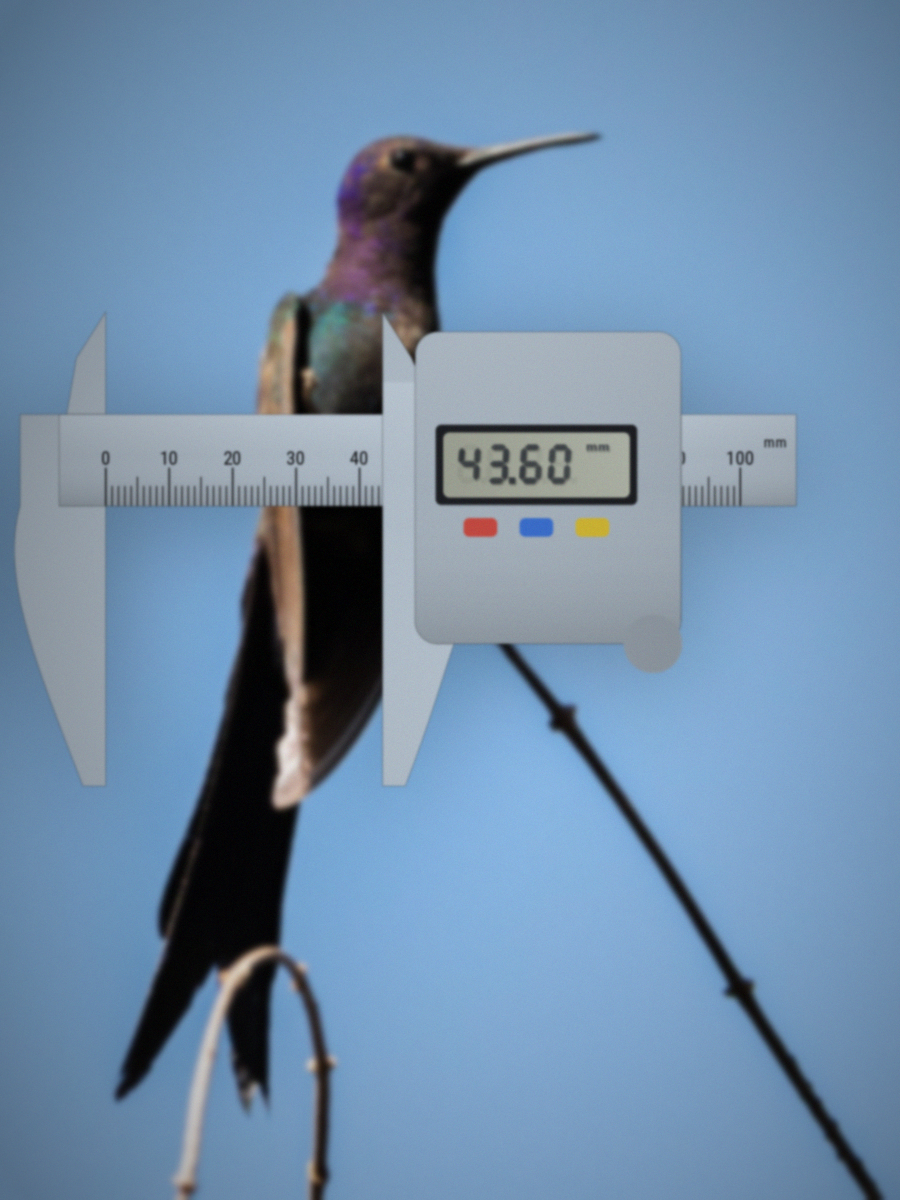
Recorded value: 43.60,mm
